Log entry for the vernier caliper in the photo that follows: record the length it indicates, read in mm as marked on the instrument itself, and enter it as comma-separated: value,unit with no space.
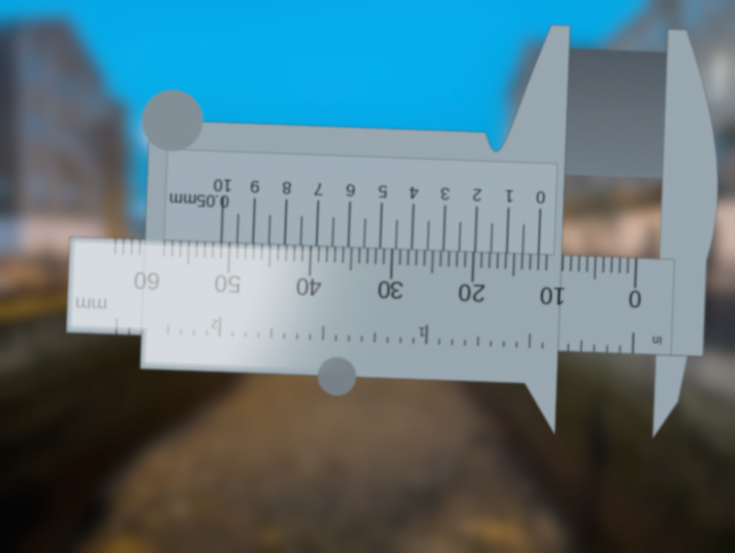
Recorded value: 12.0,mm
